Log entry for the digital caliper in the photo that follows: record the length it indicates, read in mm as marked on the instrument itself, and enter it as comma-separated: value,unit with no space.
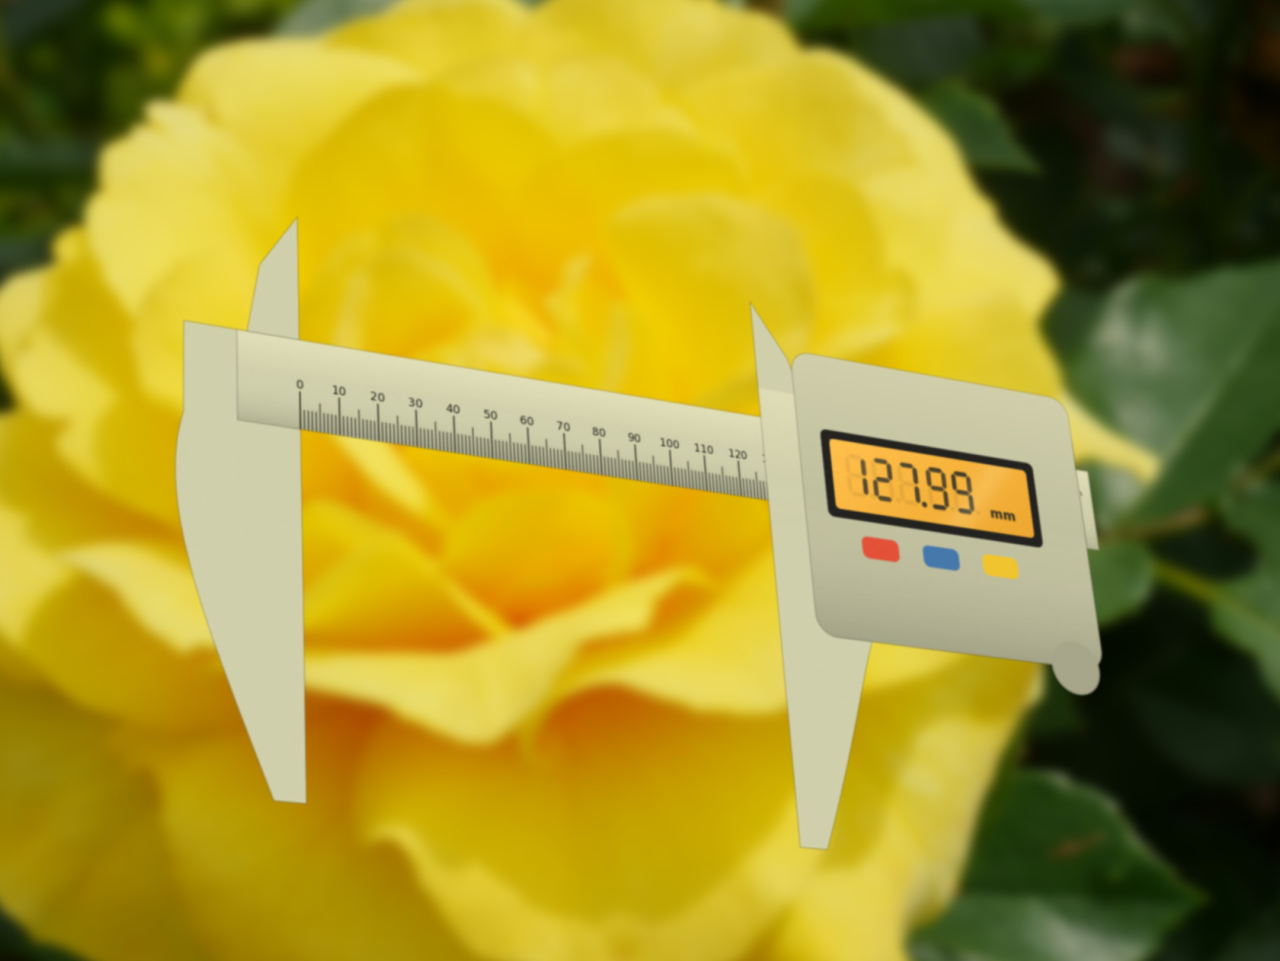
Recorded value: 127.99,mm
